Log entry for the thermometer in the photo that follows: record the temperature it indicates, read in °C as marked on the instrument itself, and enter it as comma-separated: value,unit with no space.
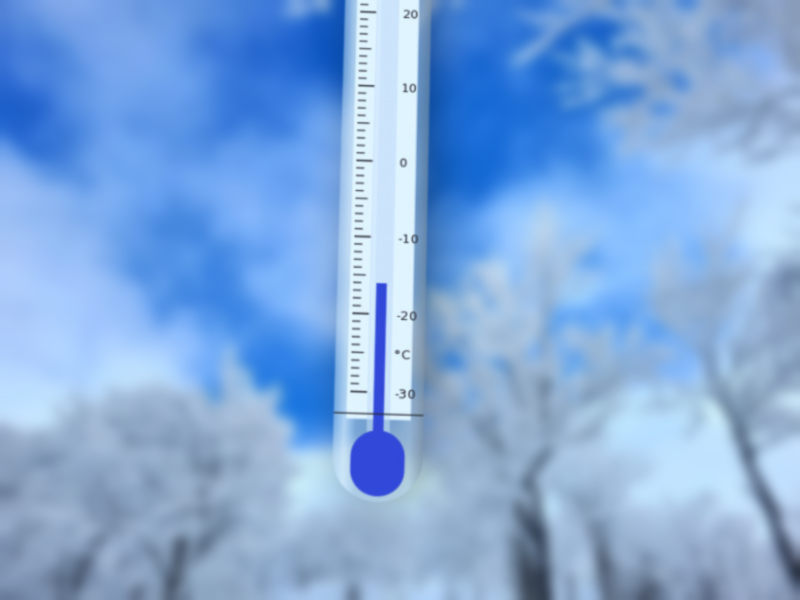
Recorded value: -16,°C
